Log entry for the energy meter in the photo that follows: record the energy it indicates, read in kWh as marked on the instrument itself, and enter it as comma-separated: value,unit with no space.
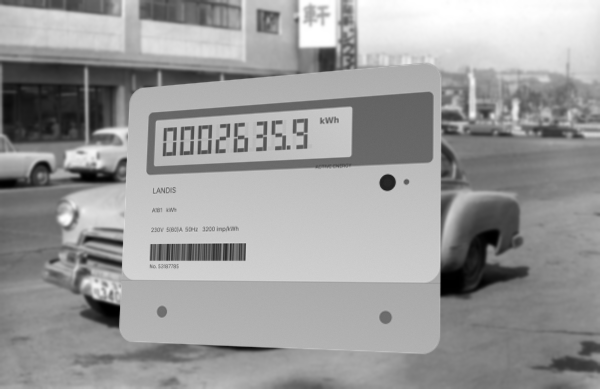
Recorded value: 2635.9,kWh
